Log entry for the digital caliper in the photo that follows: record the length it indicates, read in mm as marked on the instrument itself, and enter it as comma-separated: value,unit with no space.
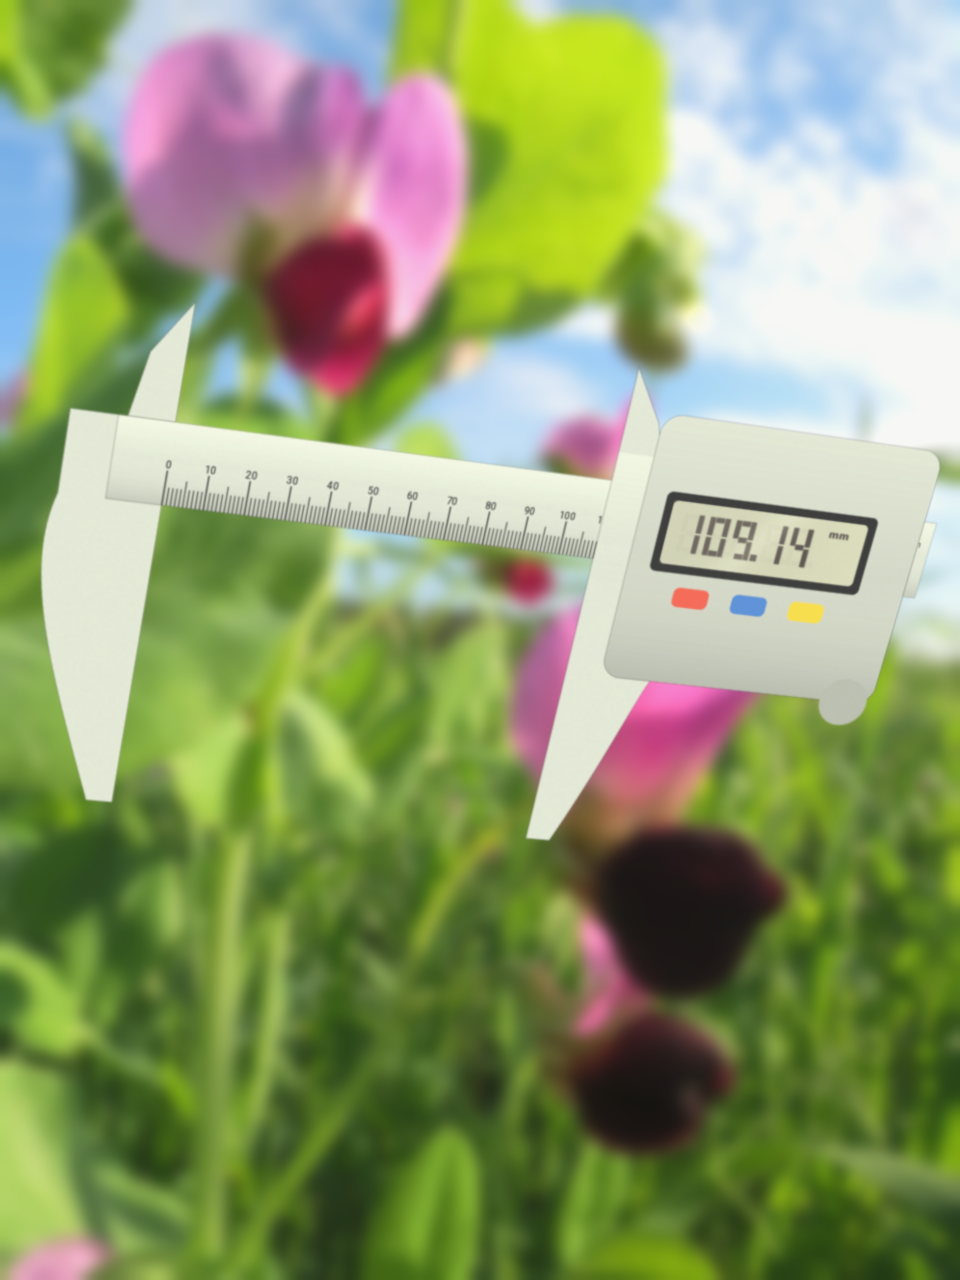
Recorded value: 109.14,mm
